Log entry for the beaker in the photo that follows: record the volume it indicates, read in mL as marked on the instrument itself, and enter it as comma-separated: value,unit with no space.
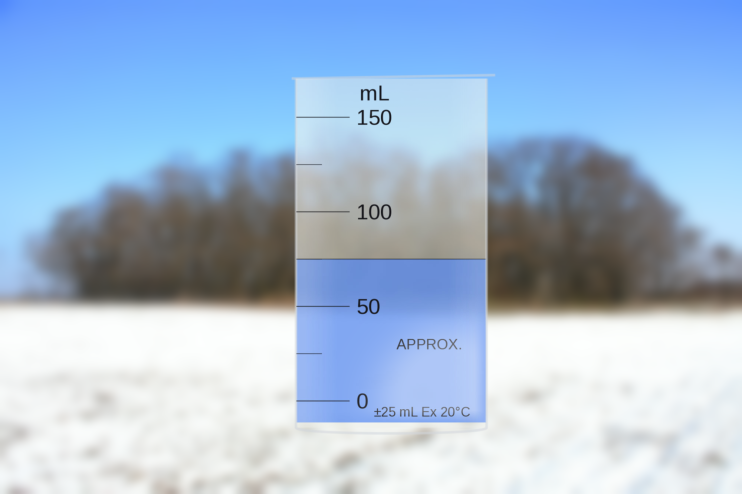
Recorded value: 75,mL
